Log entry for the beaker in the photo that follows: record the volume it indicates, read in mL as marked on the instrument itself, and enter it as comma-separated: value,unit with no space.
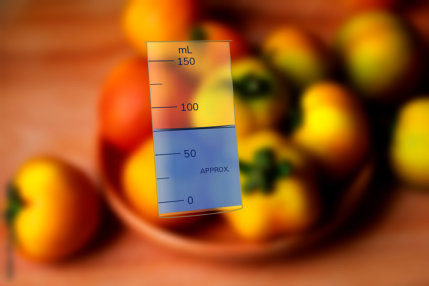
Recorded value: 75,mL
